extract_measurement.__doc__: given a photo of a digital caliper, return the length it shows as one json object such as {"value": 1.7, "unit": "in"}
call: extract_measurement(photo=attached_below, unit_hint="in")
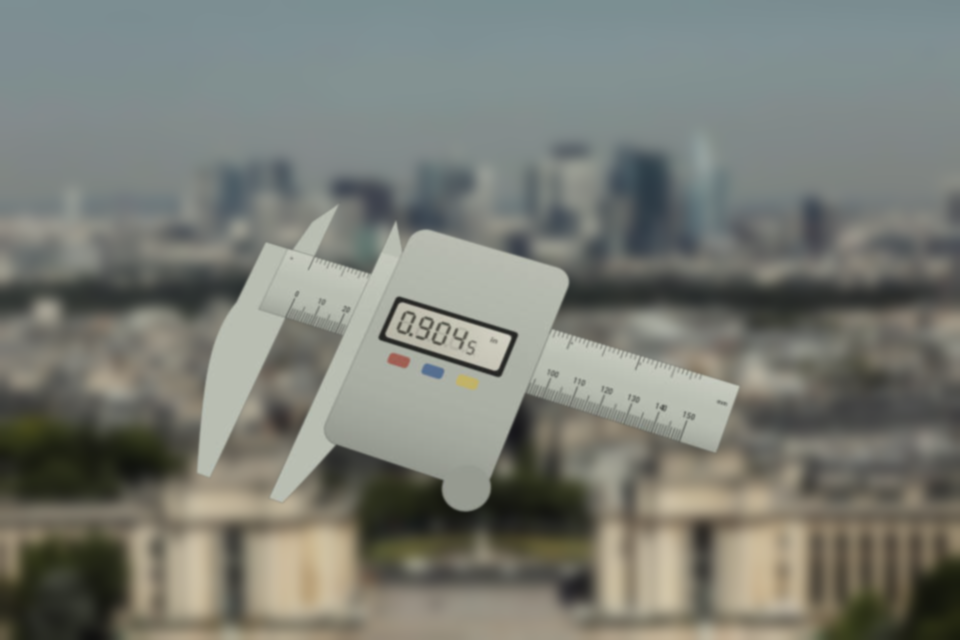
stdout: {"value": 0.9045, "unit": "in"}
